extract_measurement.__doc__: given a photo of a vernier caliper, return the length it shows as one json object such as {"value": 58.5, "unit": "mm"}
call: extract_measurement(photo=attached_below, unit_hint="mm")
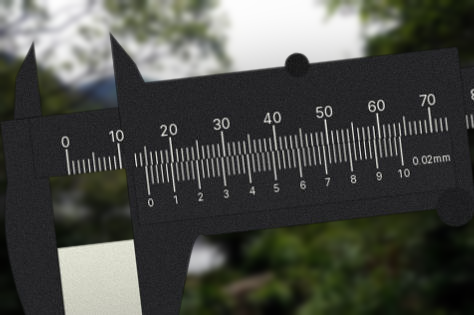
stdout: {"value": 14.8, "unit": "mm"}
